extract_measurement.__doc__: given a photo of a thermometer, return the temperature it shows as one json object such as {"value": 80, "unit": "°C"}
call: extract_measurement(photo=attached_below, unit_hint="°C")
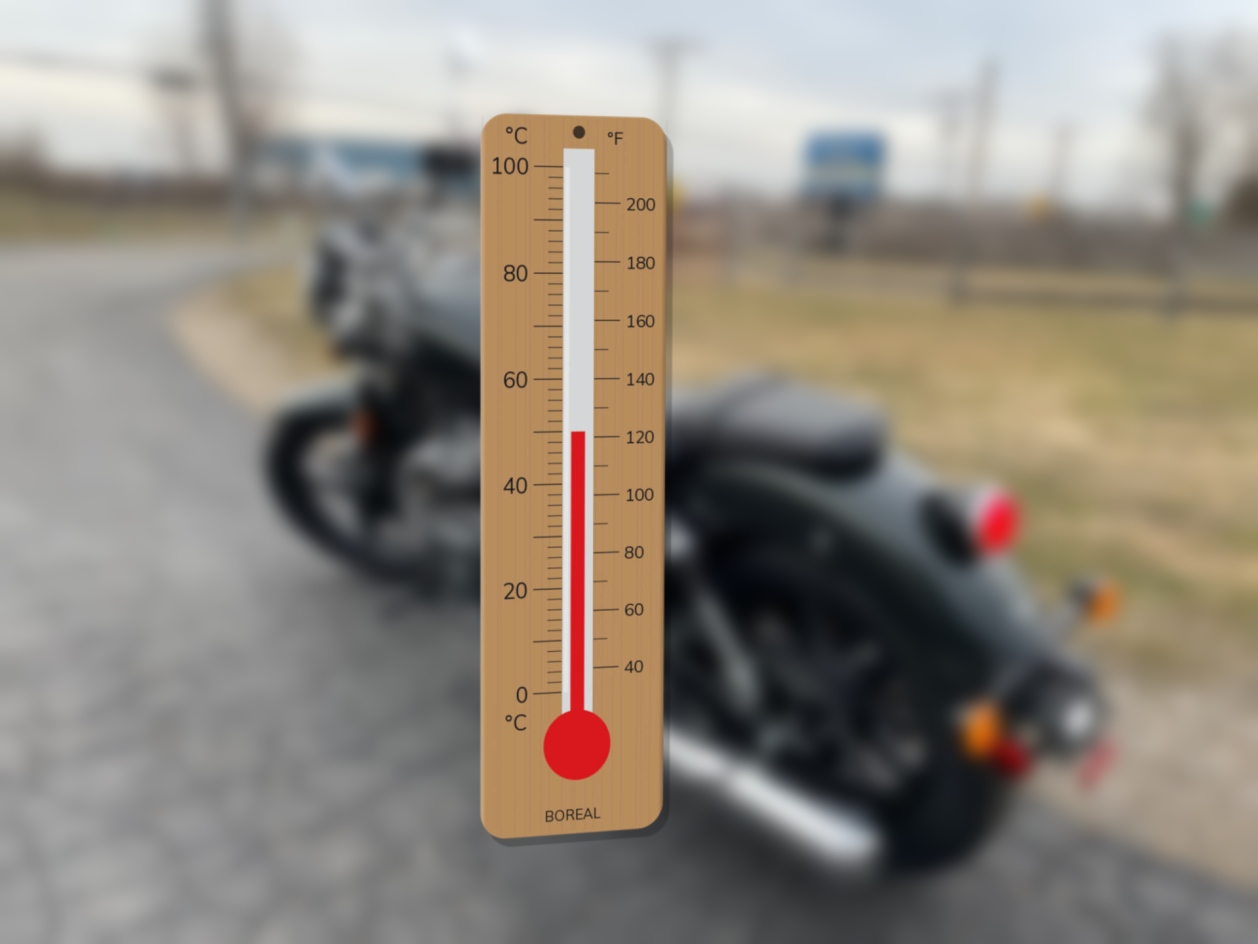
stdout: {"value": 50, "unit": "°C"}
